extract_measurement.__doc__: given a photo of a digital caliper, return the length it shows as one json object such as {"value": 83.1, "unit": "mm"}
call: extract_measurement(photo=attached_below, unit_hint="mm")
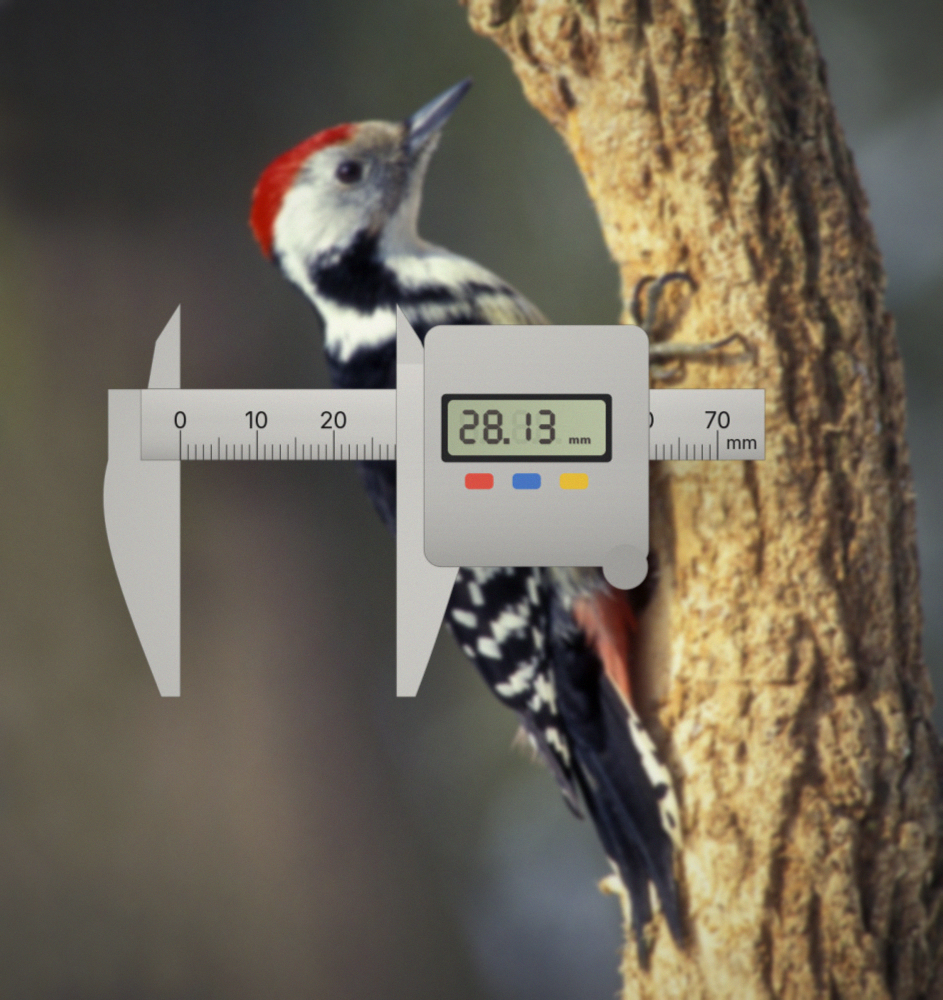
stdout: {"value": 28.13, "unit": "mm"}
